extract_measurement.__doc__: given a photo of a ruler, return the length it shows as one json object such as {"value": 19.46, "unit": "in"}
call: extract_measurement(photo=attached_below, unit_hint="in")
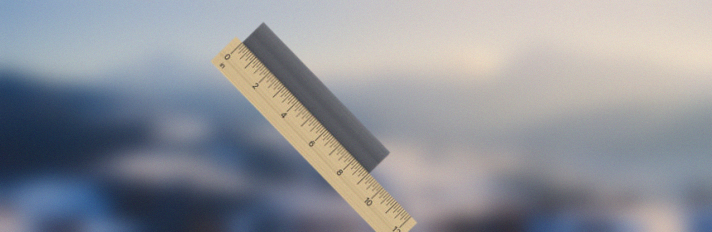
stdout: {"value": 9, "unit": "in"}
